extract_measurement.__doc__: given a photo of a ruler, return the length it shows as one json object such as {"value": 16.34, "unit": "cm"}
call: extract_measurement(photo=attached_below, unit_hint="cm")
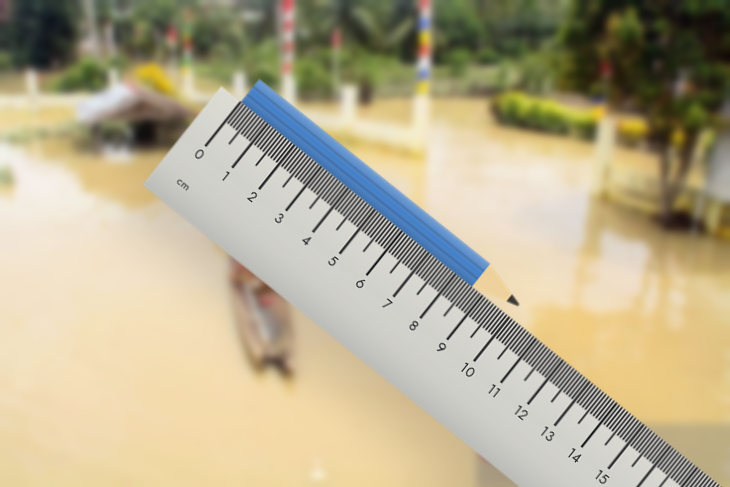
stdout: {"value": 10, "unit": "cm"}
